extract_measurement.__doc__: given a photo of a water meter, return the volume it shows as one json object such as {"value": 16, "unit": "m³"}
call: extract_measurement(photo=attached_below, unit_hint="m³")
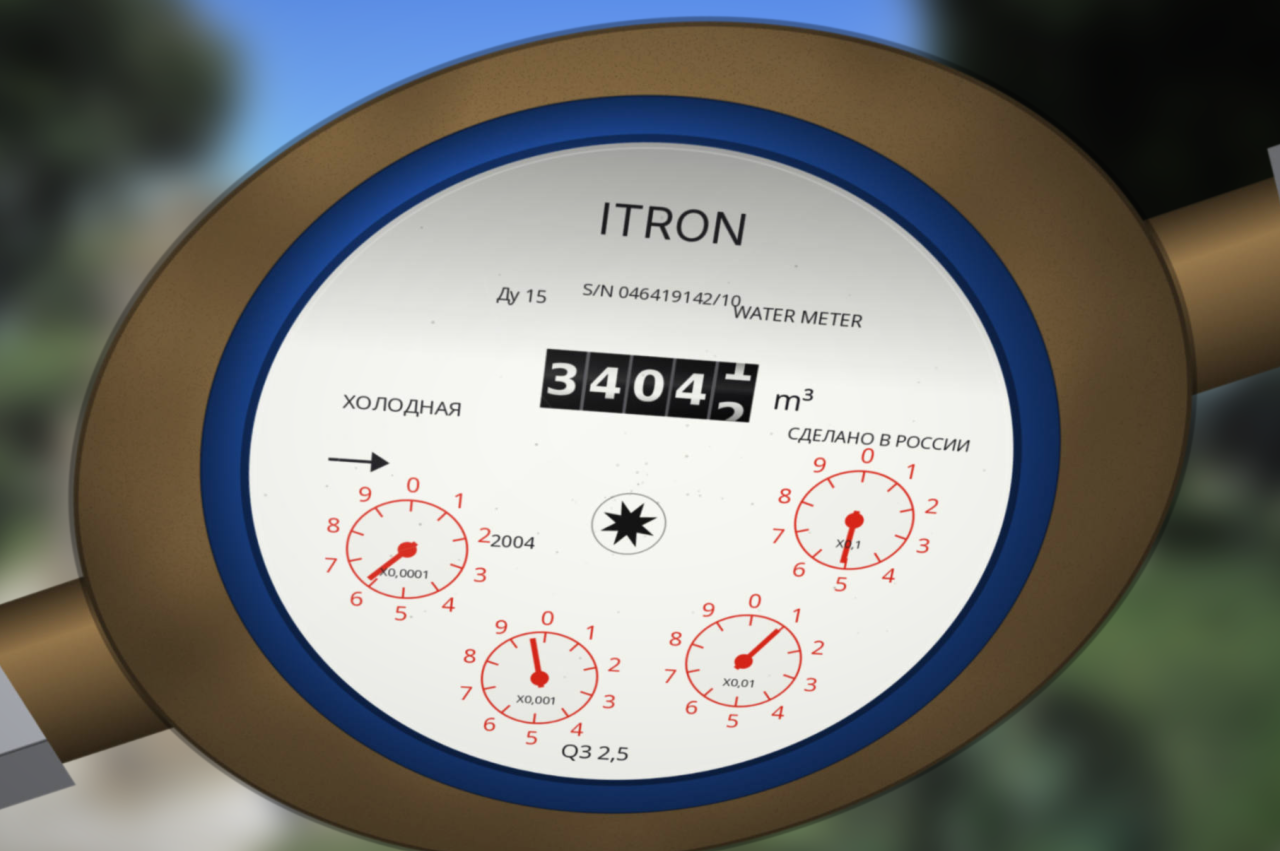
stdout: {"value": 34041.5096, "unit": "m³"}
